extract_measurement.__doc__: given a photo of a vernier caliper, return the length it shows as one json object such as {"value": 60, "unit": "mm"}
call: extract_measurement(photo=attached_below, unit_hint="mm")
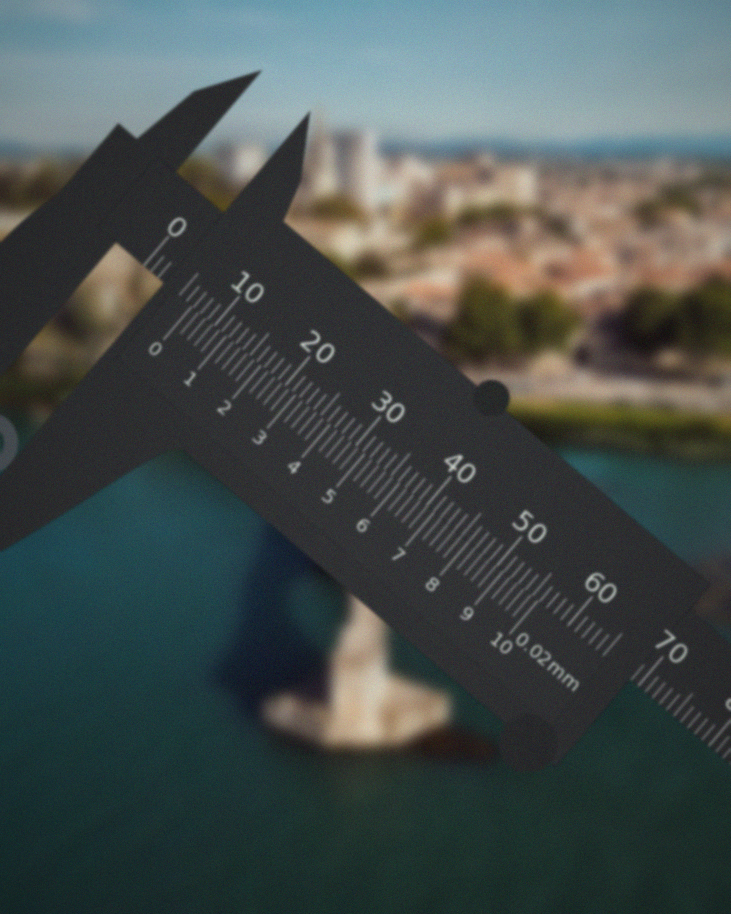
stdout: {"value": 6.8, "unit": "mm"}
